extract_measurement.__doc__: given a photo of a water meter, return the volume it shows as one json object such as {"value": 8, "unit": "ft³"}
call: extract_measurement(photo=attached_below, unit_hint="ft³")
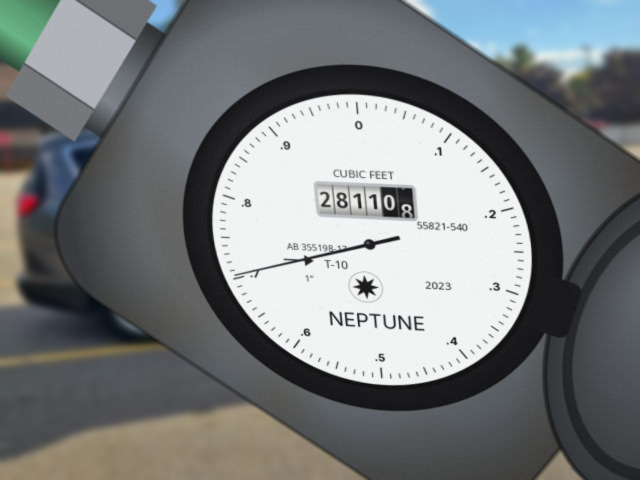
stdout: {"value": 281107.70, "unit": "ft³"}
